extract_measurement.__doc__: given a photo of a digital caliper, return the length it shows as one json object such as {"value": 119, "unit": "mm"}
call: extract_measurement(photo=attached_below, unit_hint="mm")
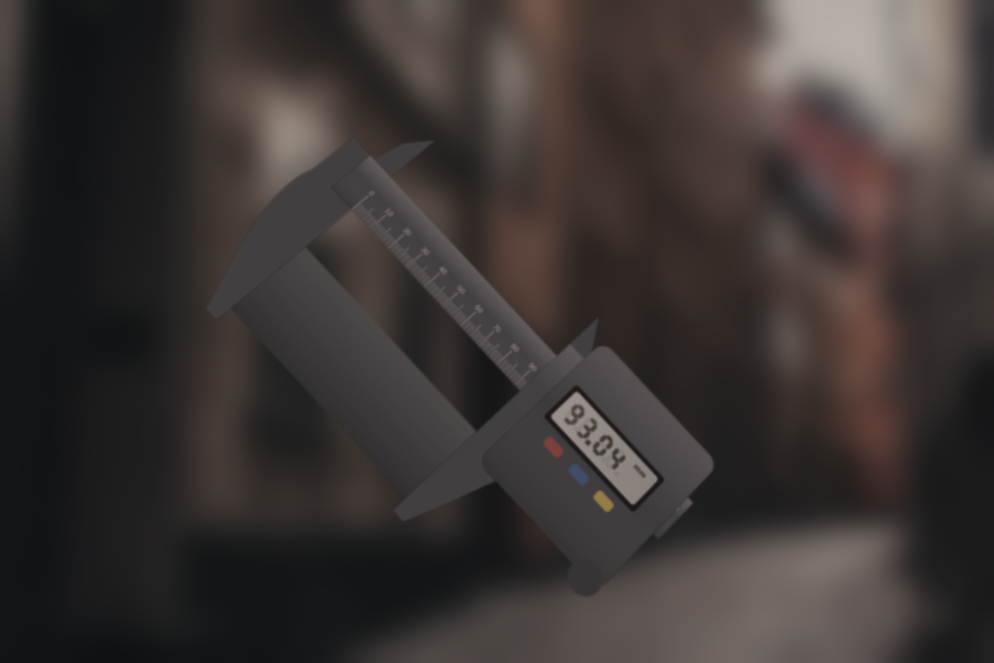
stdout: {"value": 93.04, "unit": "mm"}
